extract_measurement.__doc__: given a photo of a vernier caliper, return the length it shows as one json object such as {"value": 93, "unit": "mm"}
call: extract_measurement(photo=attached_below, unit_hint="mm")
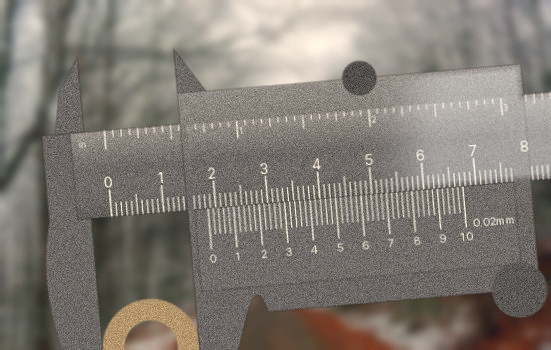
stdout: {"value": 18.5, "unit": "mm"}
